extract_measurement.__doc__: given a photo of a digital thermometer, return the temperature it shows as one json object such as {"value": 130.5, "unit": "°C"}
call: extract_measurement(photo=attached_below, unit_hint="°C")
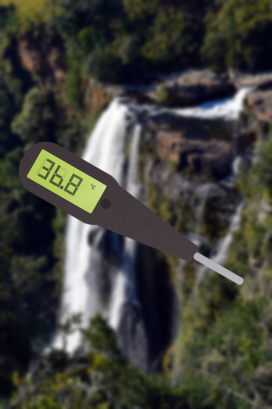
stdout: {"value": 36.8, "unit": "°C"}
